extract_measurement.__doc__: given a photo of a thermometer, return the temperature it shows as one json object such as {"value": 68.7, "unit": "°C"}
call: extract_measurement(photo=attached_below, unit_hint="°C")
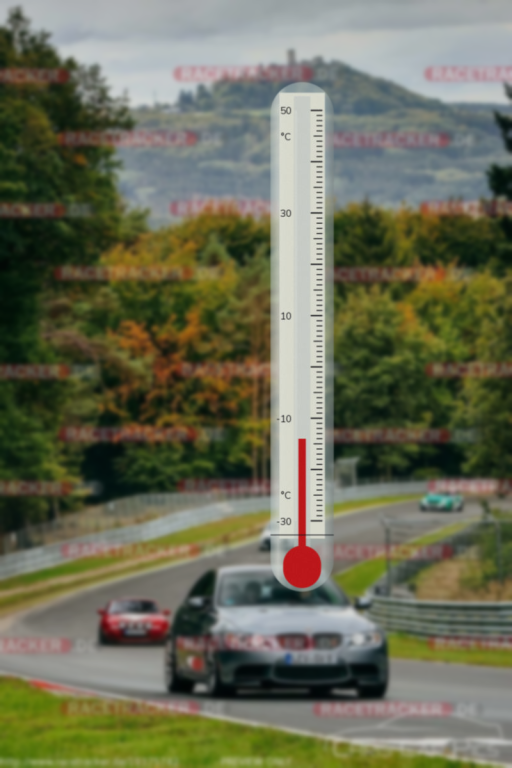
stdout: {"value": -14, "unit": "°C"}
